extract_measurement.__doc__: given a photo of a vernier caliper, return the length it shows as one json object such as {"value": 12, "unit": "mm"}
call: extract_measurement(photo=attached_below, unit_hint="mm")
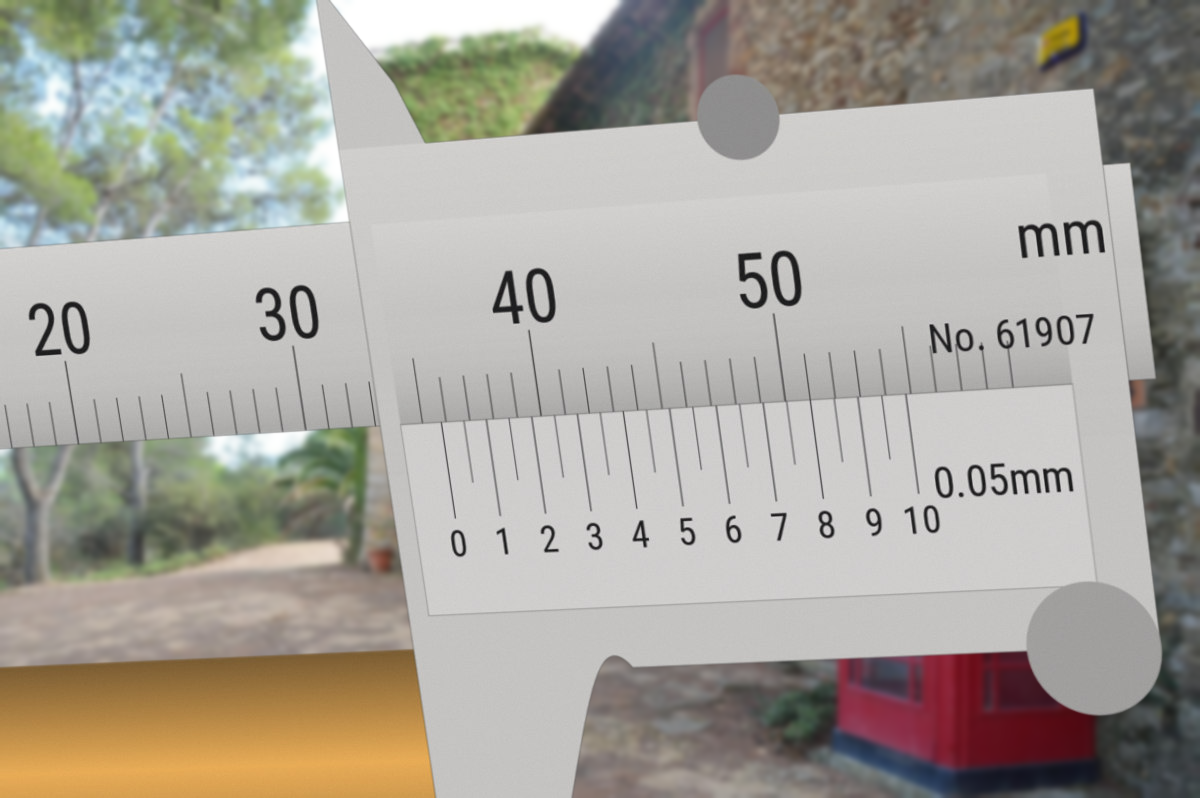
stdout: {"value": 35.8, "unit": "mm"}
